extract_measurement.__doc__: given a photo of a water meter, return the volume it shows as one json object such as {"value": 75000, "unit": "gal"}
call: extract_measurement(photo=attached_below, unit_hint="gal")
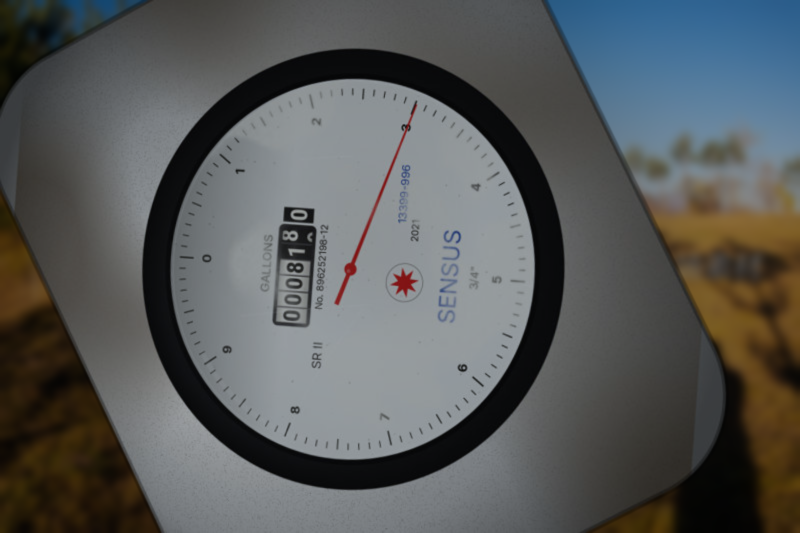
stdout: {"value": 8183.0, "unit": "gal"}
